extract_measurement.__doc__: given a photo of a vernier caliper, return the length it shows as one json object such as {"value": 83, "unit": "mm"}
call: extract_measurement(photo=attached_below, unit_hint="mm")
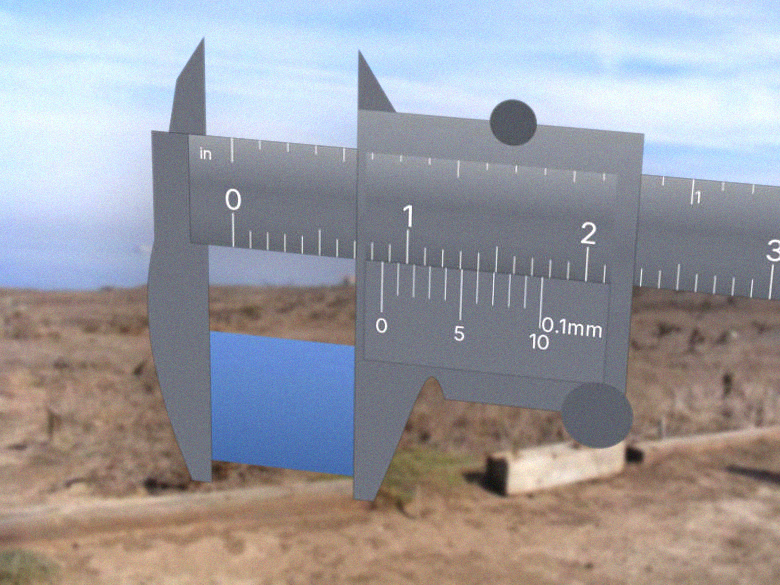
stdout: {"value": 8.6, "unit": "mm"}
